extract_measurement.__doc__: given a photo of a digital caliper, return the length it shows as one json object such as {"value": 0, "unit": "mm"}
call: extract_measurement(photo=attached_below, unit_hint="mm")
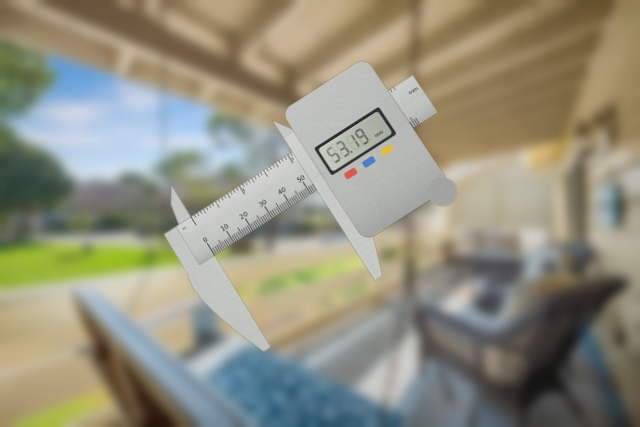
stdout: {"value": 53.19, "unit": "mm"}
